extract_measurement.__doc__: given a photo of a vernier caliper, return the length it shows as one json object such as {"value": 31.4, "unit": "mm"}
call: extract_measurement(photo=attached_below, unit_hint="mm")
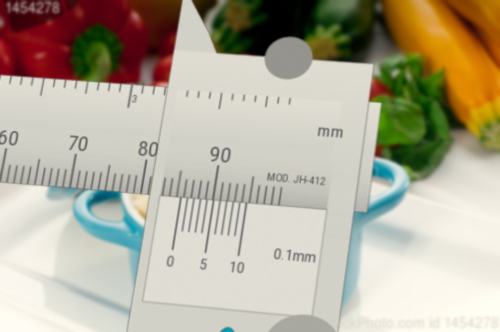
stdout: {"value": 85.6, "unit": "mm"}
